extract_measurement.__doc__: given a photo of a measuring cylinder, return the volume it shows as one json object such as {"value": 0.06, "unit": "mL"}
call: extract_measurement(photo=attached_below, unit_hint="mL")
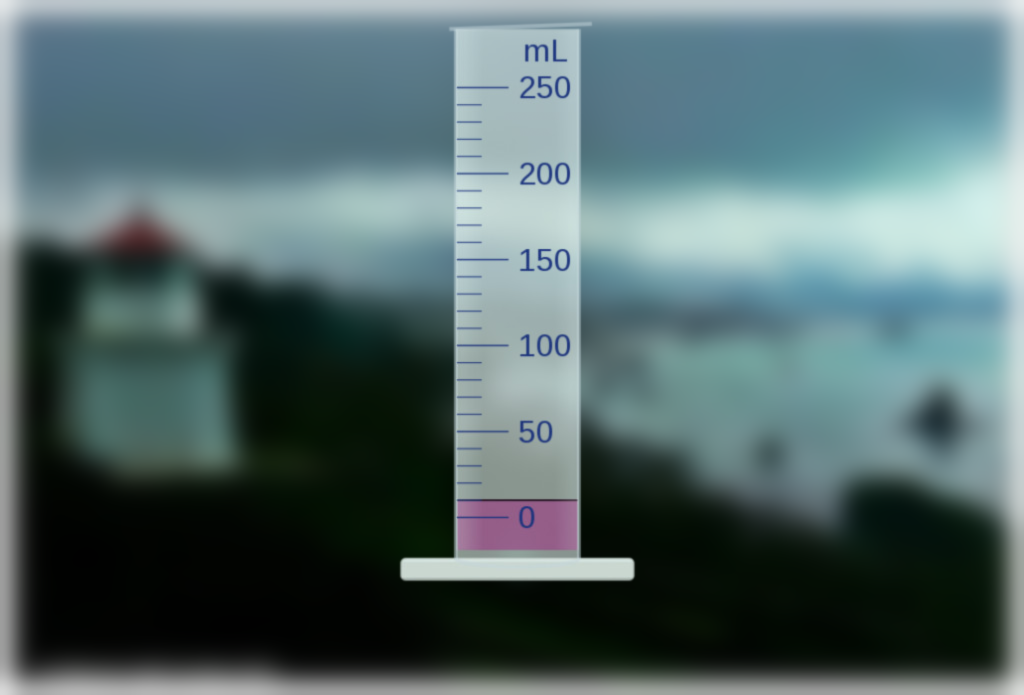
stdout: {"value": 10, "unit": "mL"}
